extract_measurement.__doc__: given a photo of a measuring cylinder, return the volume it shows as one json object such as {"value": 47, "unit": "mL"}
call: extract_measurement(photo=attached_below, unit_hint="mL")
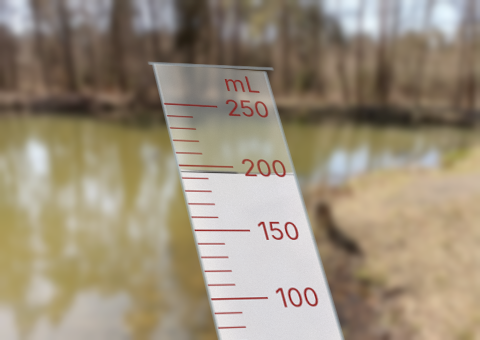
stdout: {"value": 195, "unit": "mL"}
